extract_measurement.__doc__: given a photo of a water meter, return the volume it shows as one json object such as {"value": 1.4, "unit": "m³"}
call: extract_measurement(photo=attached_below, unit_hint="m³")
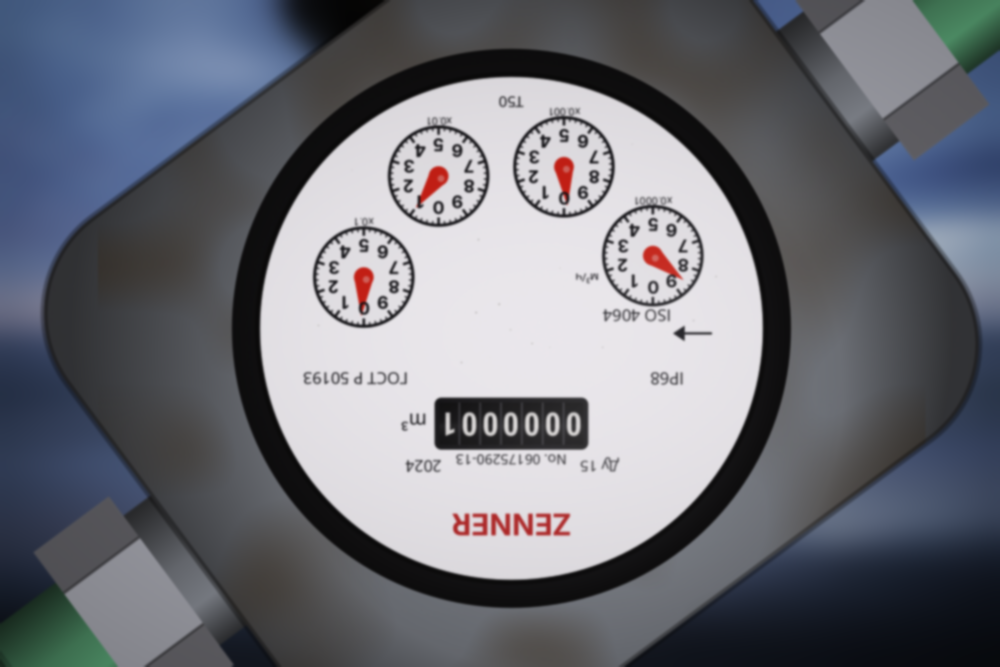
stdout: {"value": 1.0098, "unit": "m³"}
